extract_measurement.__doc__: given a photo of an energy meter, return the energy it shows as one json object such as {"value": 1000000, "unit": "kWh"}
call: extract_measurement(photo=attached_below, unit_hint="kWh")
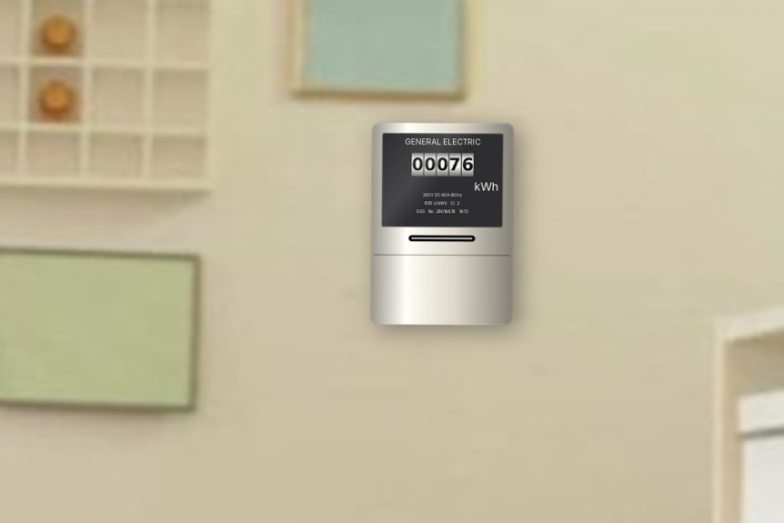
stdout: {"value": 76, "unit": "kWh"}
